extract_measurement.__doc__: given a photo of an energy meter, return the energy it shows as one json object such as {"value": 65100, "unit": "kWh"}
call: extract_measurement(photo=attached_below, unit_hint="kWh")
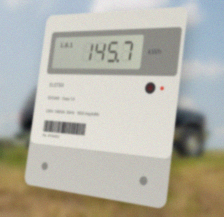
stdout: {"value": 145.7, "unit": "kWh"}
